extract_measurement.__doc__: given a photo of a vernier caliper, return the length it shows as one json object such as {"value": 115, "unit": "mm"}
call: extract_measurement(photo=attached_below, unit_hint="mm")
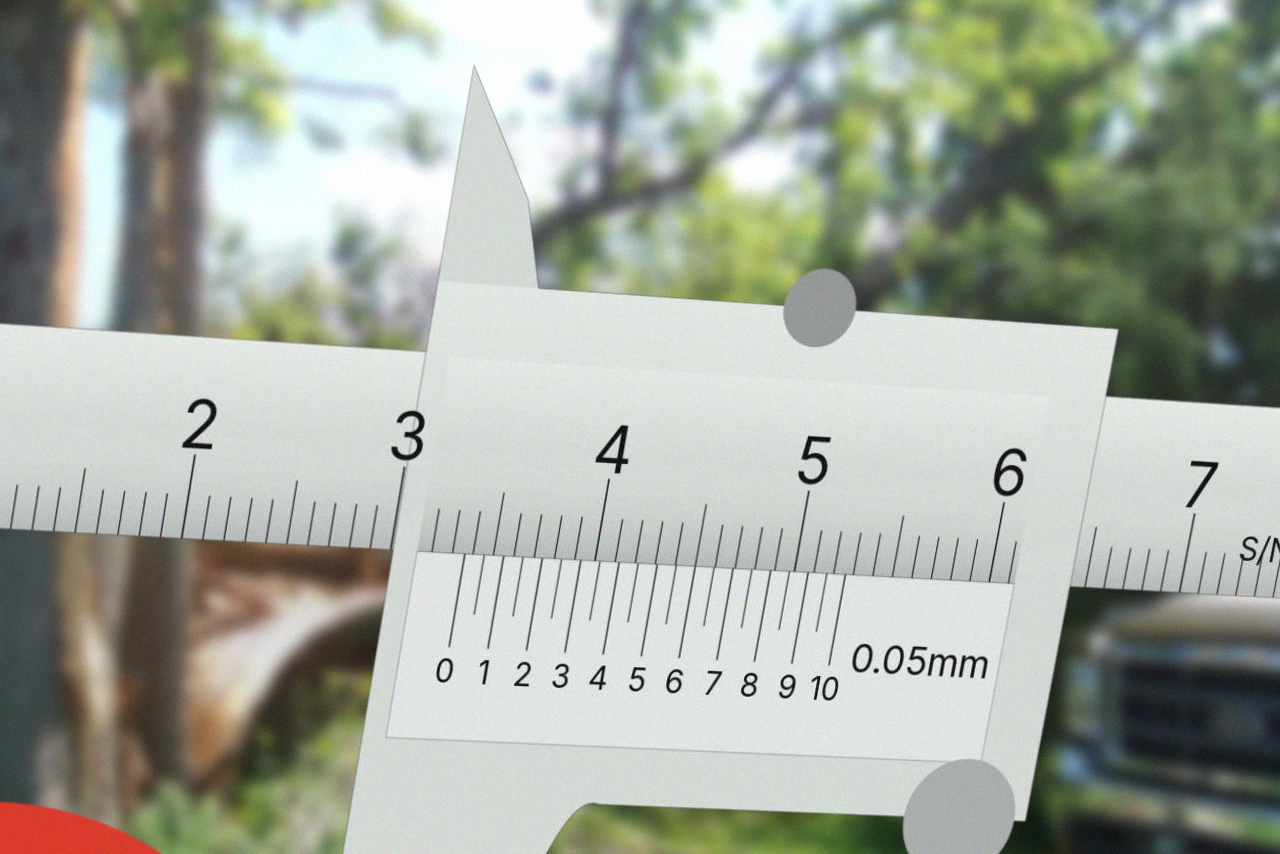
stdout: {"value": 33.6, "unit": "mm"}
